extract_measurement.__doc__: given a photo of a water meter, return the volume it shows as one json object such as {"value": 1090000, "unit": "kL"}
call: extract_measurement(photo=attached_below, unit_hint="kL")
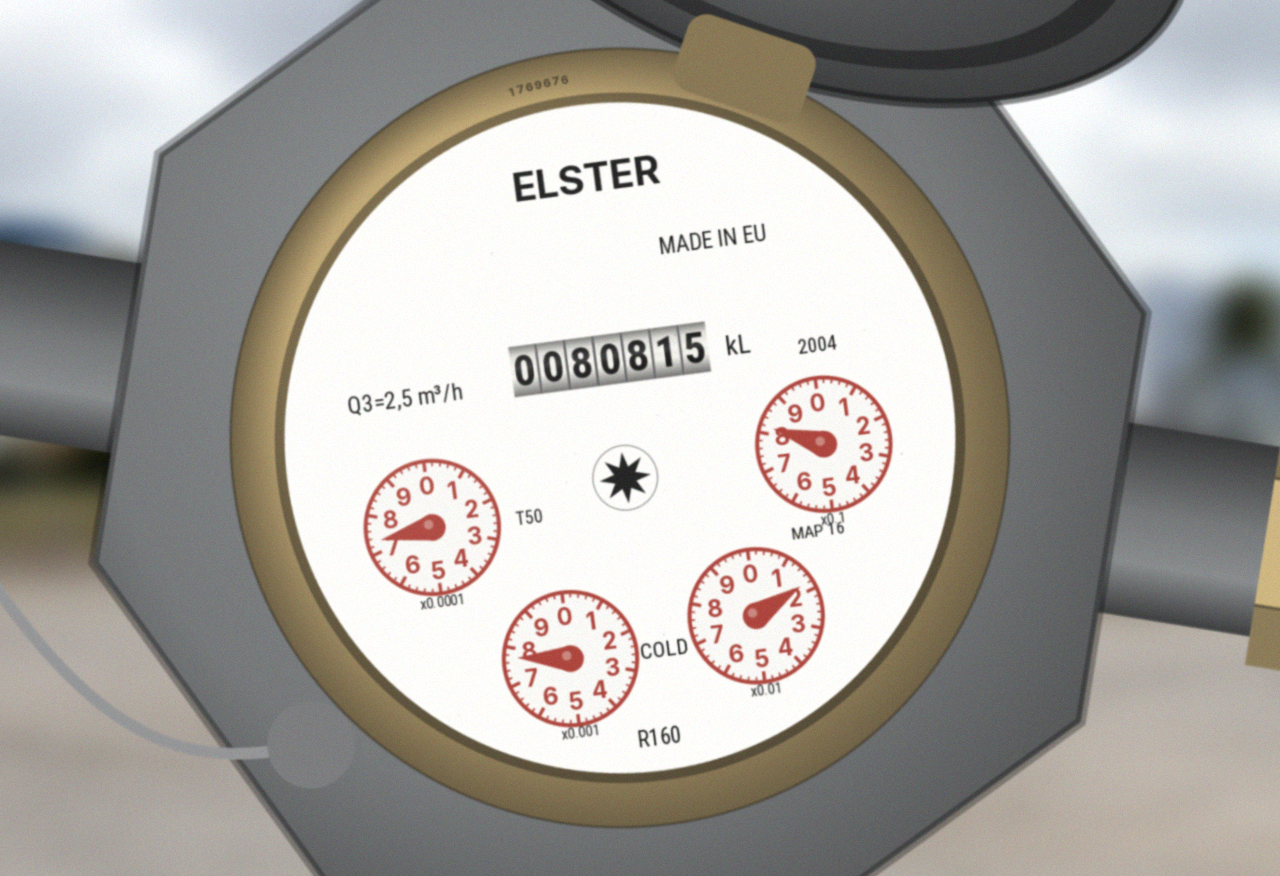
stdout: {"value": 80815.8177, "unit": "kL"}
